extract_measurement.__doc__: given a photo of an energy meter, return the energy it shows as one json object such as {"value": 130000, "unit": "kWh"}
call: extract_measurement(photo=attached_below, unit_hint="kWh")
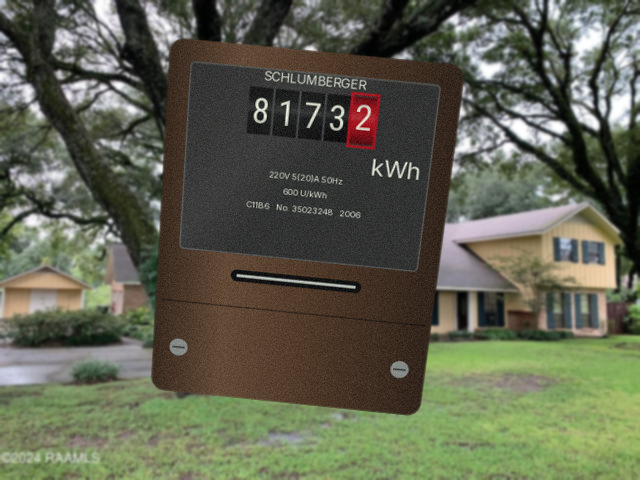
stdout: {"value": 8173.2, "unit": "kWh"}
